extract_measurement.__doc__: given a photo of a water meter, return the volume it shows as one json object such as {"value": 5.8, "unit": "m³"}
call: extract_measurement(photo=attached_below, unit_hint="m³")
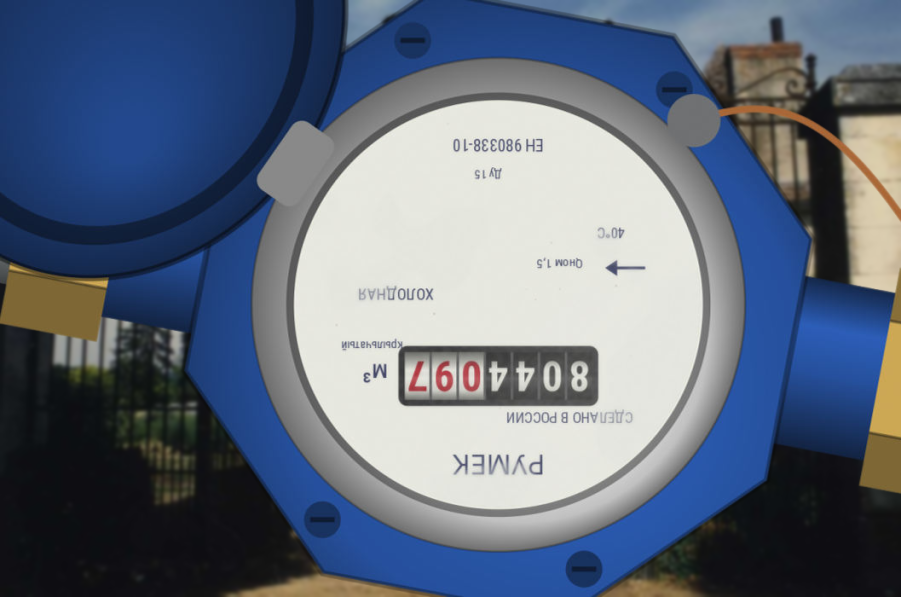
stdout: {"value": 8044.097, "unit": "m³"}
